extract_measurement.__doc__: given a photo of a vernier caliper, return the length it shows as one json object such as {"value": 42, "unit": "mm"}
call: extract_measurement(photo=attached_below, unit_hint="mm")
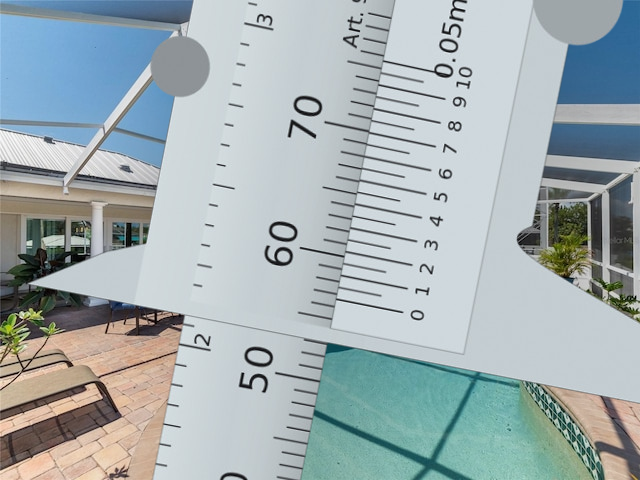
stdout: {"value": 56.6, "unit": "mm"}
